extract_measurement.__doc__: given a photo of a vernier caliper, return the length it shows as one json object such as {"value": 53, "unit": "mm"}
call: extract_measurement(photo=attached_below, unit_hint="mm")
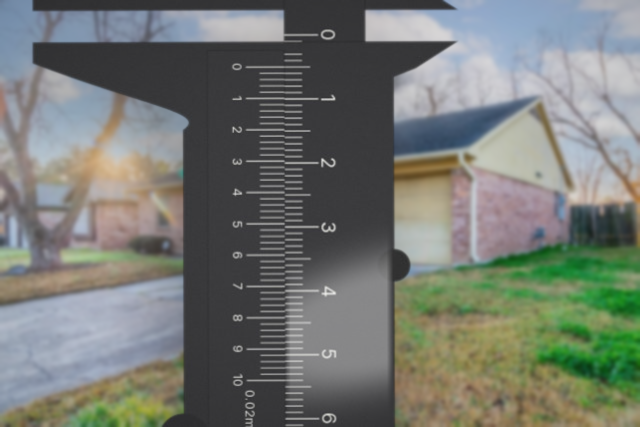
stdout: {"value": 5.0, "unit": "mm"}
